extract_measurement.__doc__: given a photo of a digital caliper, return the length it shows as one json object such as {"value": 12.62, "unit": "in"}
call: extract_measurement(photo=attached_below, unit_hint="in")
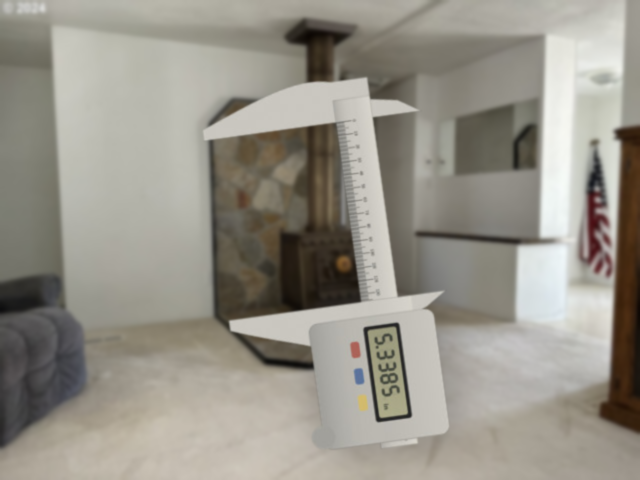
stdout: {"value": 5.3385, "unit": "in"}
